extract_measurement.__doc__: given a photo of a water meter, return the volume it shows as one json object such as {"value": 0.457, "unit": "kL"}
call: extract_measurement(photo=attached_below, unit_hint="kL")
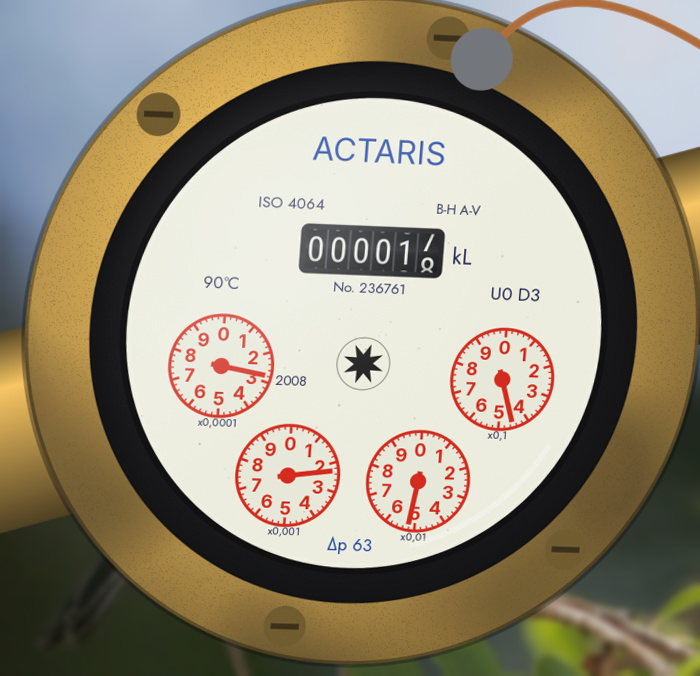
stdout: {"value": 17.4522, "unit": "kL"}
